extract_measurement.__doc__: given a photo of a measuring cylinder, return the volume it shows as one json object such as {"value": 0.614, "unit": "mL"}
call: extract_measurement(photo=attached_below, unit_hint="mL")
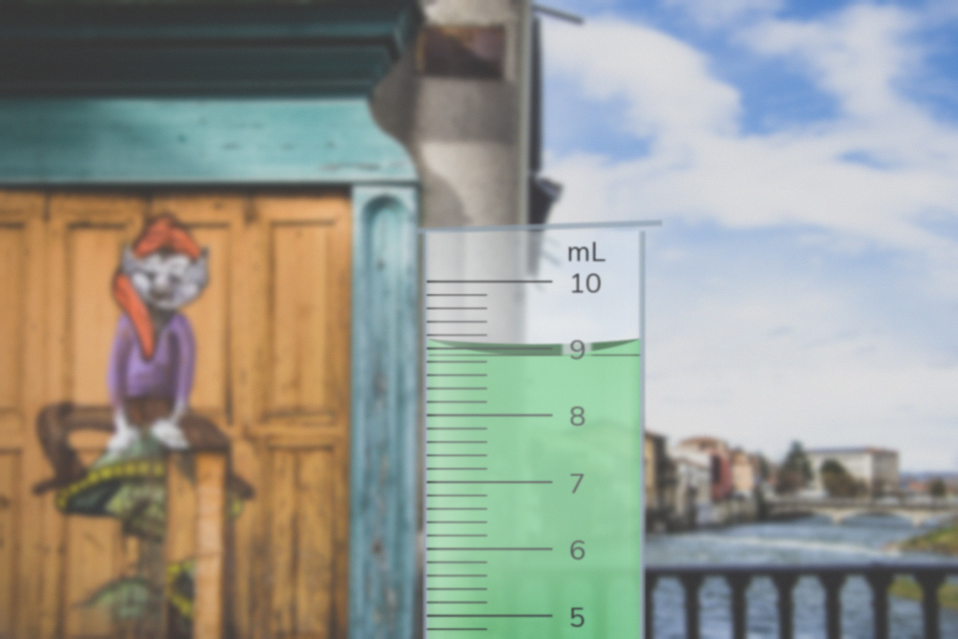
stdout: {"value": 8.9, "unit": "mL"}
